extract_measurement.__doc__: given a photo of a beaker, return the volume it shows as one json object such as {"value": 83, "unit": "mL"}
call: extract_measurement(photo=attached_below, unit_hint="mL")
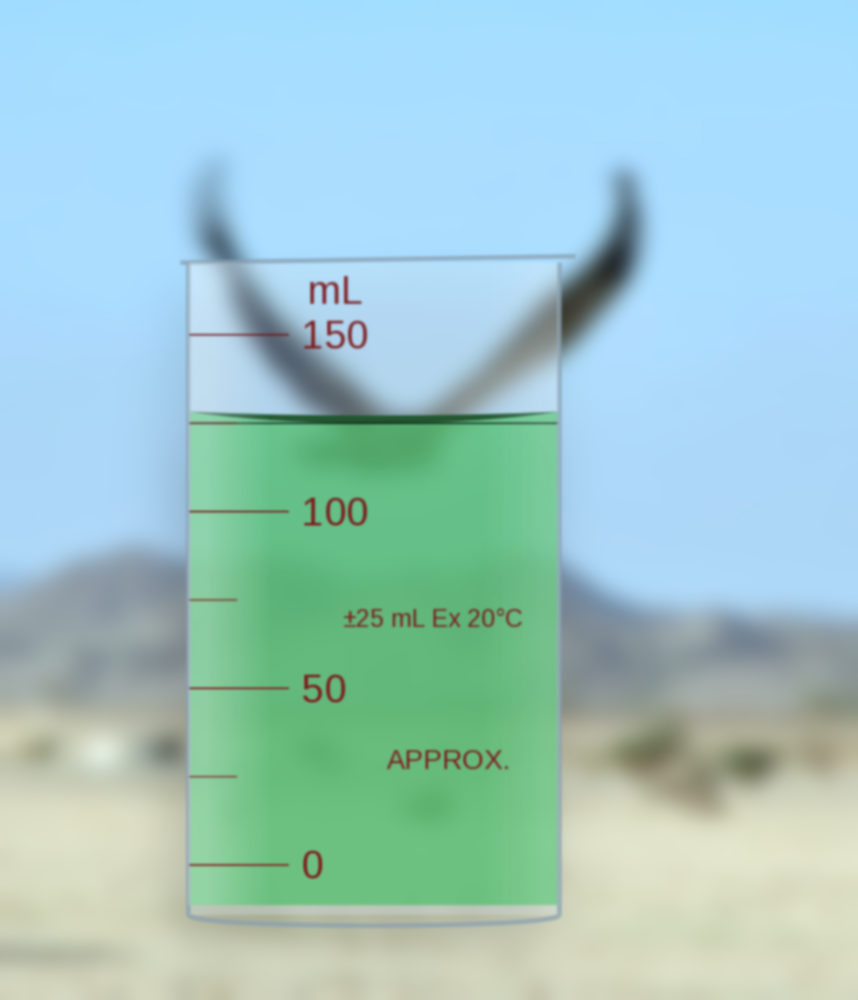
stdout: {"value": 125, "unit": "mL"}
